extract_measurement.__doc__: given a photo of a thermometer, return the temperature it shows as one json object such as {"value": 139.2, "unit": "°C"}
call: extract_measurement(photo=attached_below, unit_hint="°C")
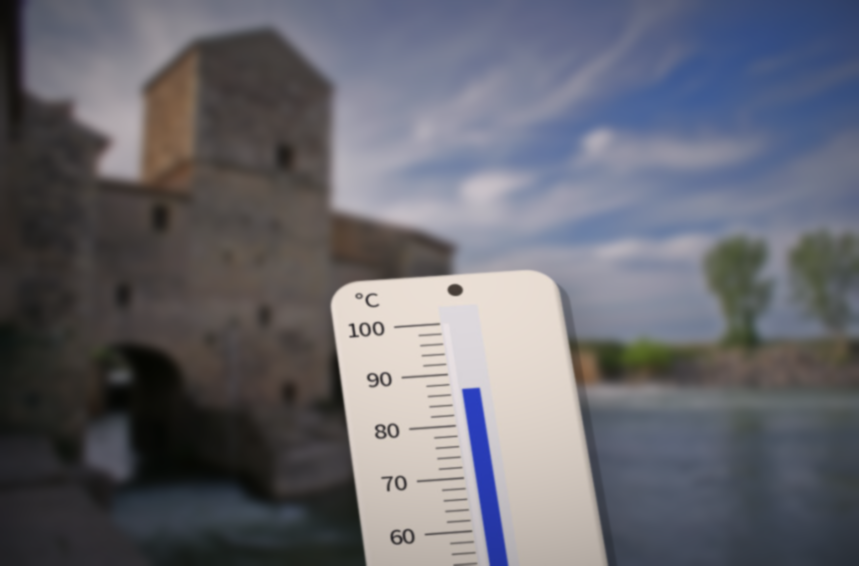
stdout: {"value": 87, "unit": "°C"}
